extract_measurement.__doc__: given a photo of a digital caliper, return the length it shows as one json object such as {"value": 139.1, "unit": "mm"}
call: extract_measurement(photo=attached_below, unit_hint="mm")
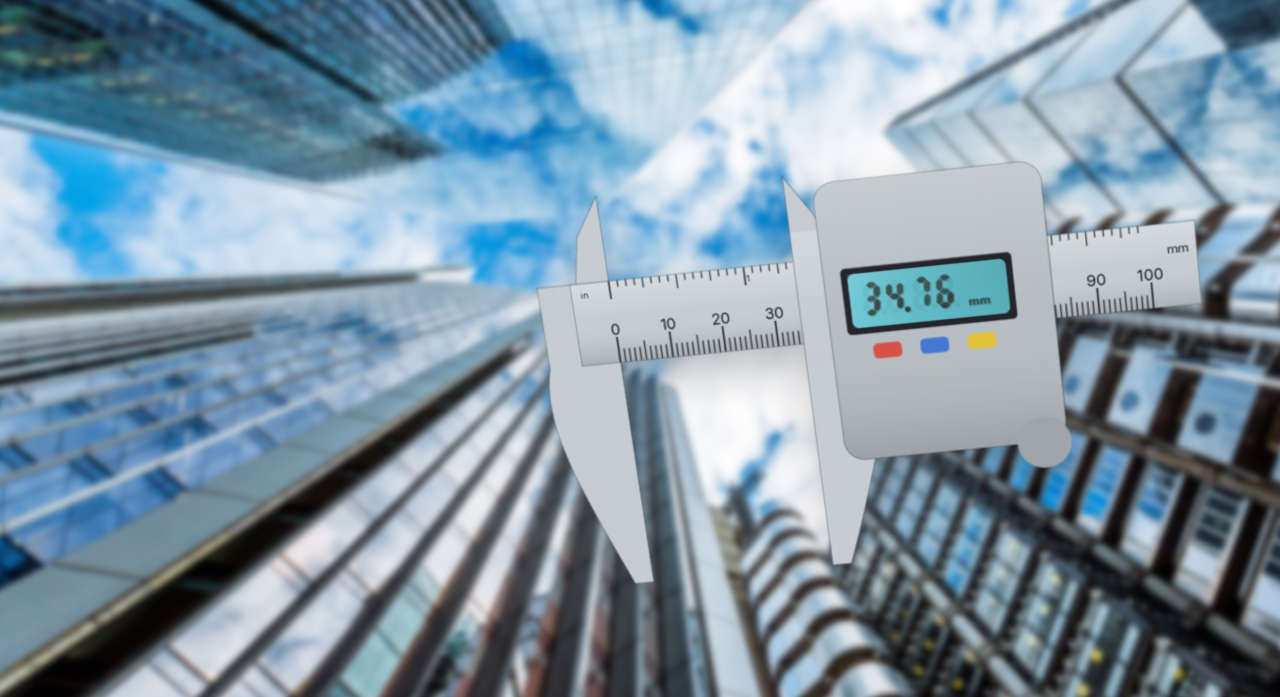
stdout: {"value": 34.76, "unit": "mm"}
